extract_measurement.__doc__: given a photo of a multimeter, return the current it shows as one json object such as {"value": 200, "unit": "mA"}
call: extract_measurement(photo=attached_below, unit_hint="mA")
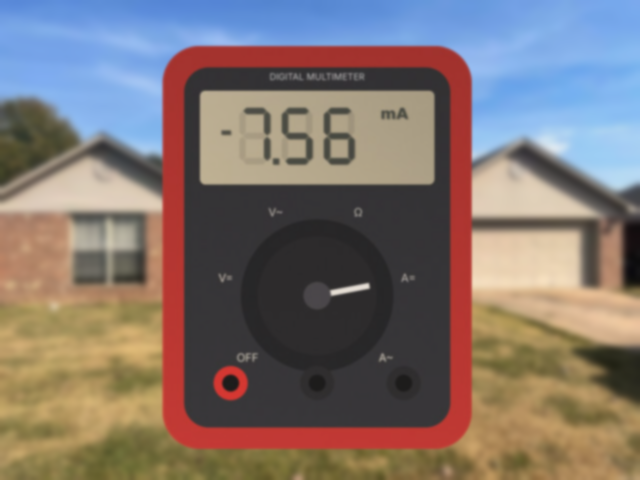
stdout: {"value": -7.56, "unit": "mA"}
